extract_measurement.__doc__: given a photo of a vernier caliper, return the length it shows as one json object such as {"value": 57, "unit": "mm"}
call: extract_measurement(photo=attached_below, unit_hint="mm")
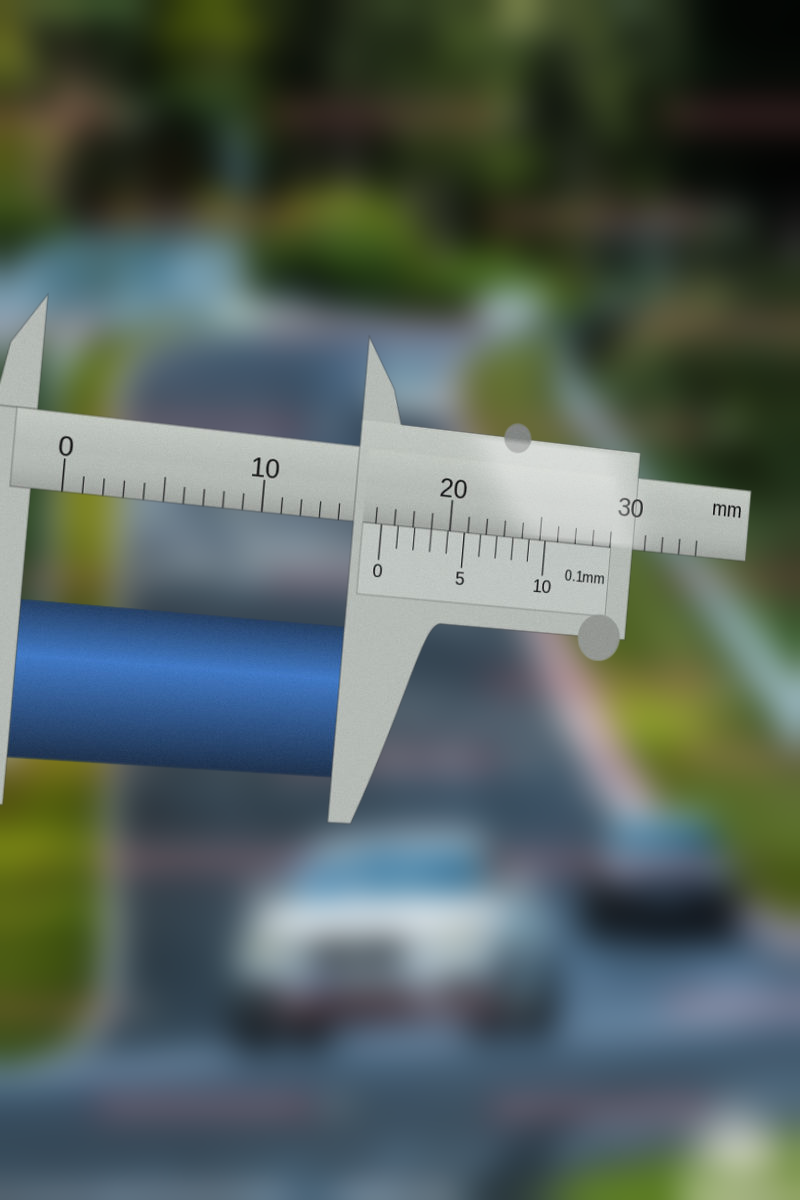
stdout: {"value": 16.3, "unit": "mm"}
